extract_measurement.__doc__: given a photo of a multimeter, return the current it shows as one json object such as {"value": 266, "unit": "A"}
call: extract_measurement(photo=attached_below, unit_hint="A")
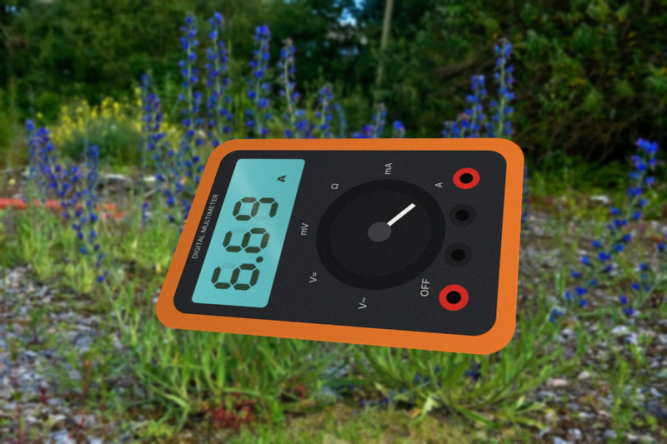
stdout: {"value": 6.69, "unit": "A"}
